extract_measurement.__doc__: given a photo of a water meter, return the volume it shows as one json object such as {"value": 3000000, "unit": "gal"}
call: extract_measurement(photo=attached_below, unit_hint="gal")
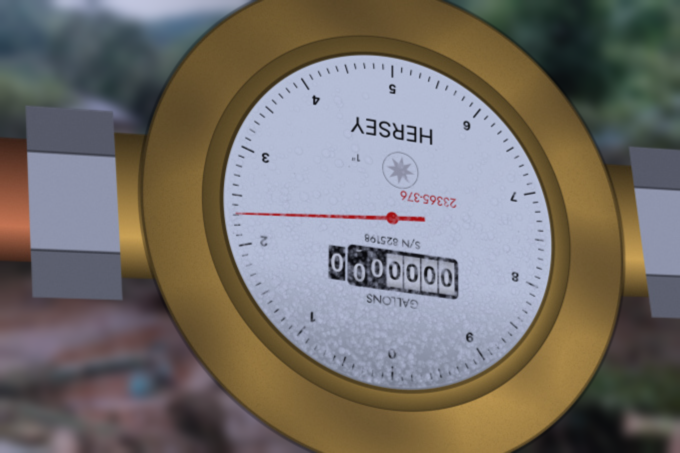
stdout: {"value": 2.3, "unit": "gal"}
